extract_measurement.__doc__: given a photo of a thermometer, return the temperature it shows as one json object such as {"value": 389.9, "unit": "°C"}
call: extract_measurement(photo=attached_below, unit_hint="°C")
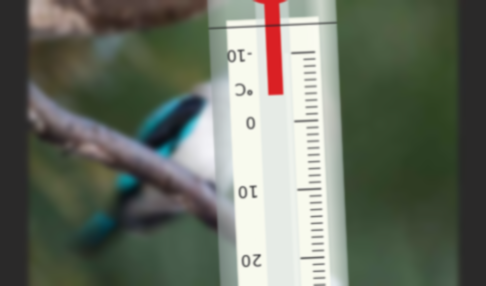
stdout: {"value": -4, "unit": "°C"}
